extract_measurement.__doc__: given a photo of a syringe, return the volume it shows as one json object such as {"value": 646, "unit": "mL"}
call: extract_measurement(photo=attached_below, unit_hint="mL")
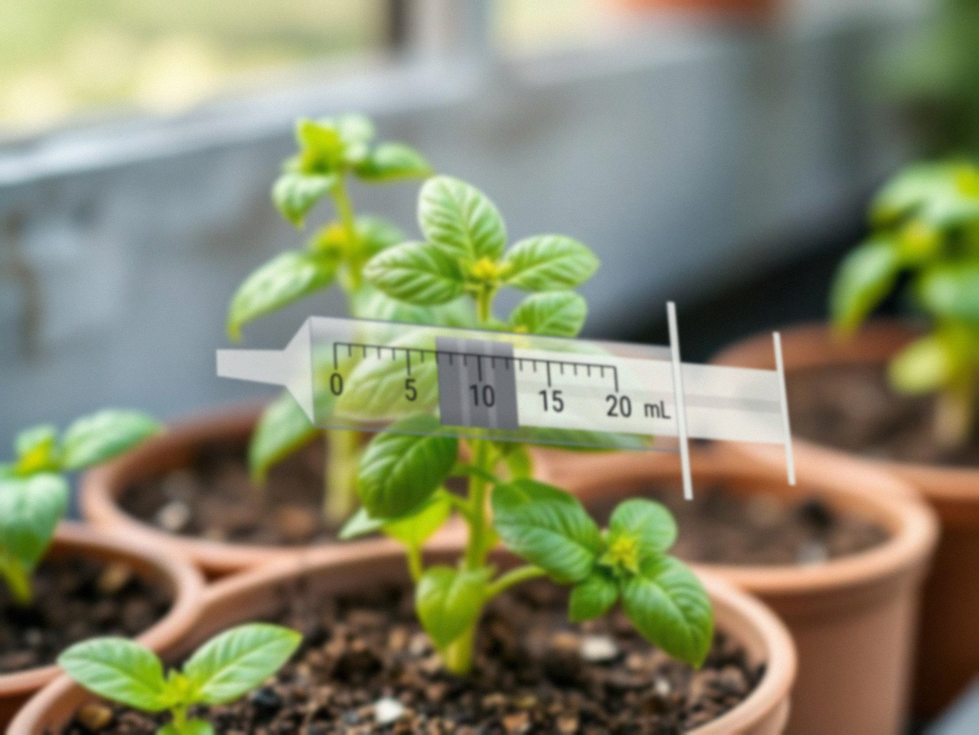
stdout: {"value": 7, "unit": "mL"}
